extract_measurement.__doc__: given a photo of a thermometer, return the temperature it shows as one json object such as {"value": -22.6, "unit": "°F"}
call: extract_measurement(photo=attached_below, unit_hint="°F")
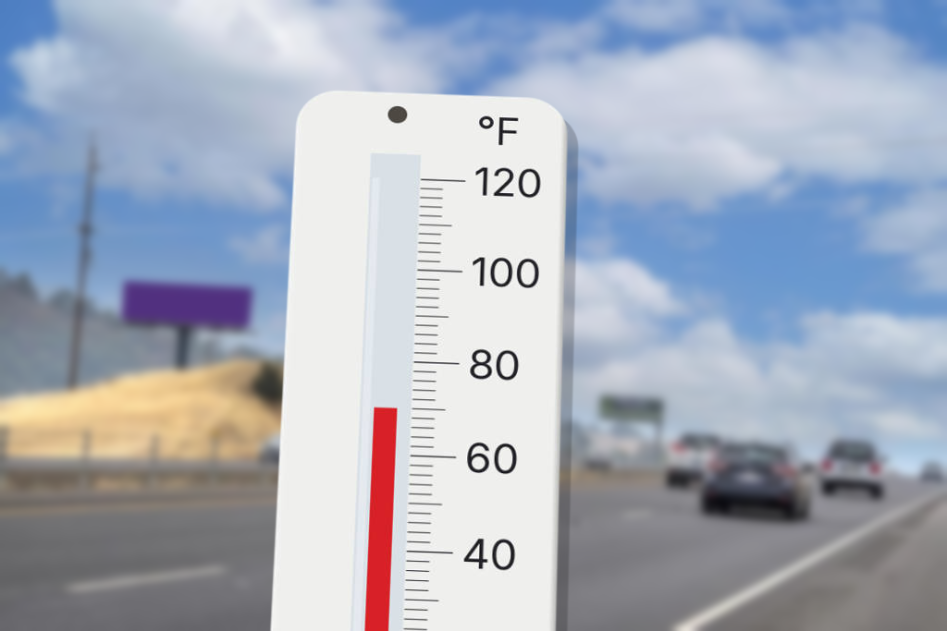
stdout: {"value": 70, "unit": "°F"}
